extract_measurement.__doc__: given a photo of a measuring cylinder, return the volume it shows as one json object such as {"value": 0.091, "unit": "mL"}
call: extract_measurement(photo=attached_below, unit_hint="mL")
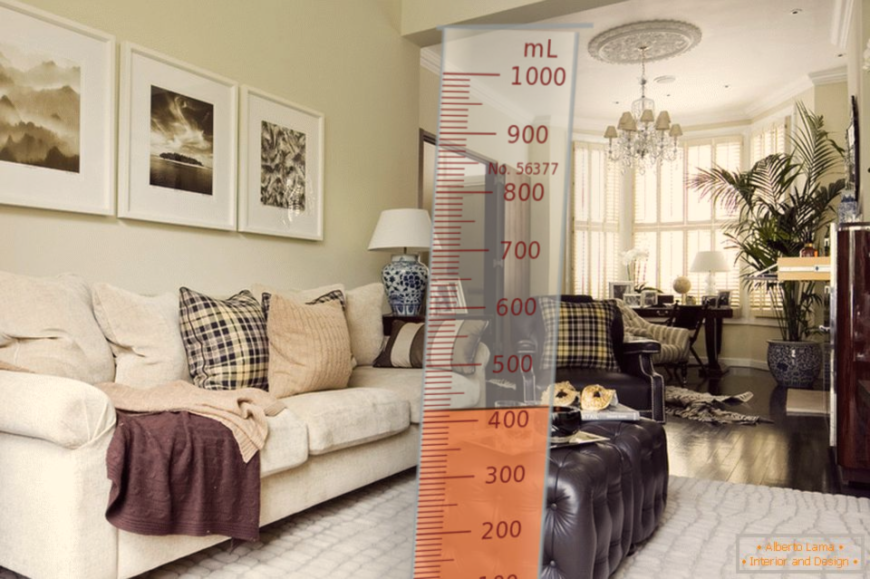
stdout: {"value": 420, "unit": "mL"}
